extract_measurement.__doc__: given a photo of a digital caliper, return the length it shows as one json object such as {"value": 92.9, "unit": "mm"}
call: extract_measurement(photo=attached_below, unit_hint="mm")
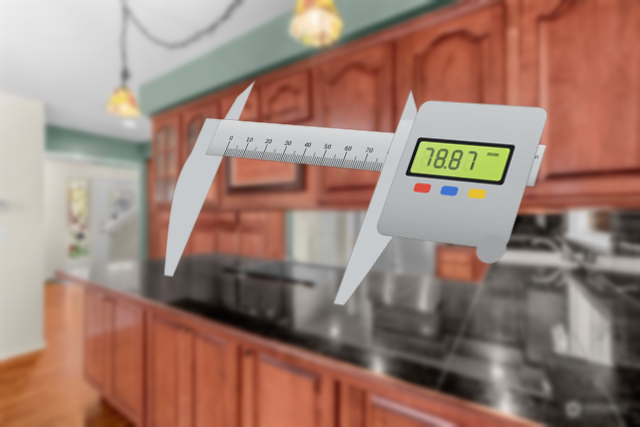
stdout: {"value": 78.87, "unit": "mm"}
